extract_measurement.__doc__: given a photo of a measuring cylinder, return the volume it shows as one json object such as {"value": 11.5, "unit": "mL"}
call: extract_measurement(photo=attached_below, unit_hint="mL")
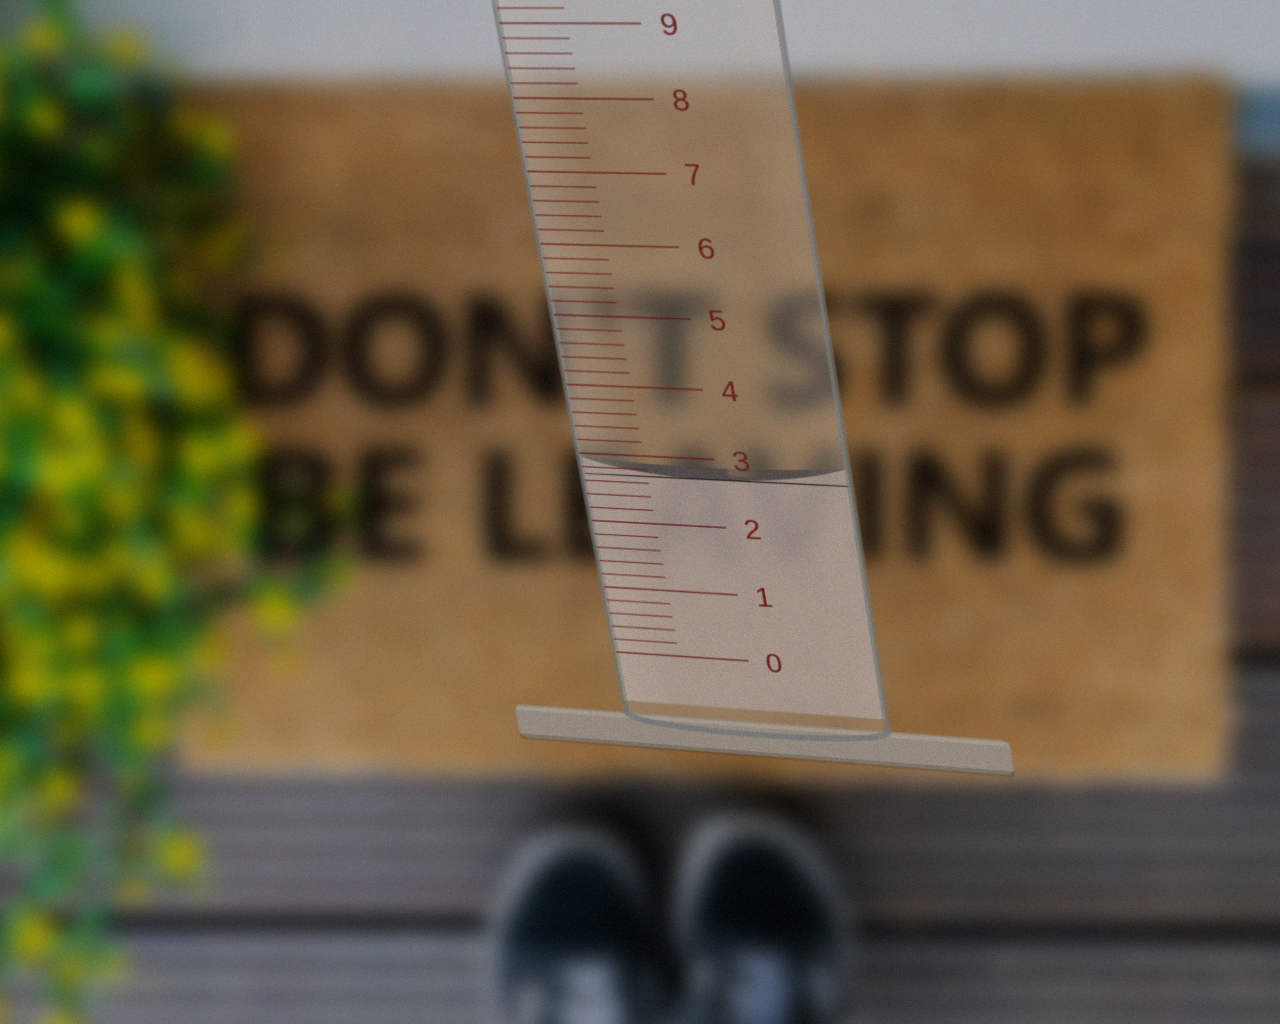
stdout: {"value": 2.7, "unit": "mL"}
